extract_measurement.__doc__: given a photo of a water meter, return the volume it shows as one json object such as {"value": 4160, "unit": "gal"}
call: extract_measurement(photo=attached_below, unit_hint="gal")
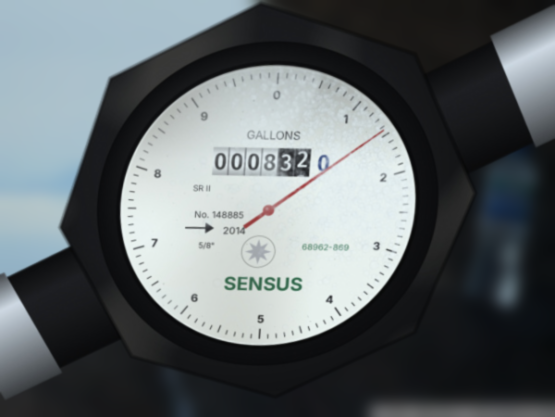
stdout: {"value": 8321.4, "unit": "gal"}
